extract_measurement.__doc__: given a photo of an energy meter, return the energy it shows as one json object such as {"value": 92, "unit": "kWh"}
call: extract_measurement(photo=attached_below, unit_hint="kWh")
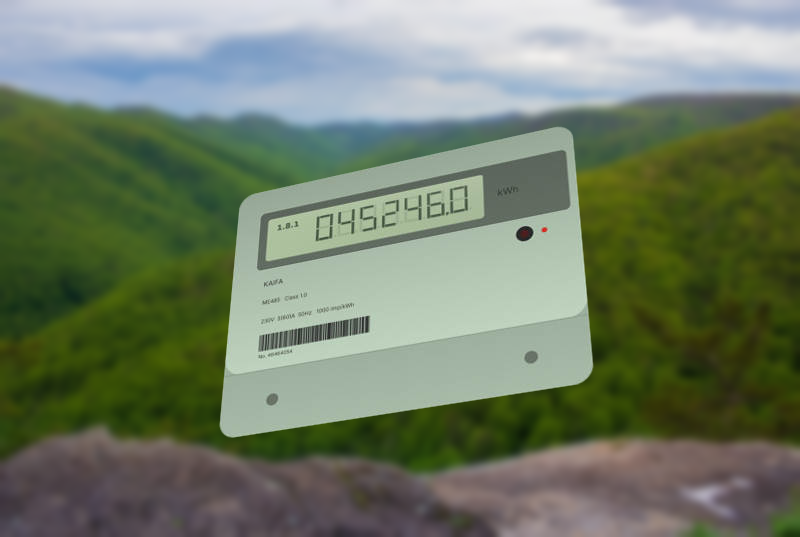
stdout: {"value": 45246.0, "unit": "kWh"}
